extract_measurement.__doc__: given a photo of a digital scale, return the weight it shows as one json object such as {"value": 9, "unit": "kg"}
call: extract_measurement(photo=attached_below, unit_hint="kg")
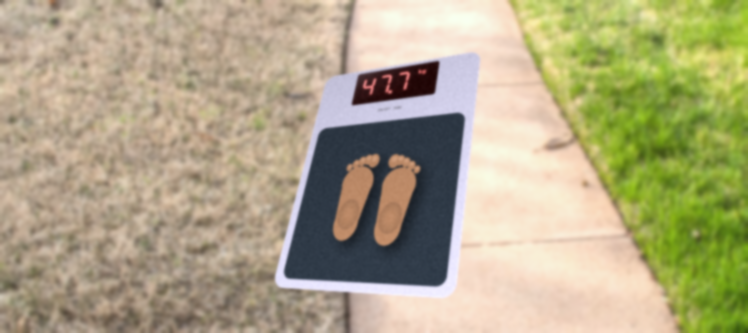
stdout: {"value": 47.7, "unit": "kg"}
